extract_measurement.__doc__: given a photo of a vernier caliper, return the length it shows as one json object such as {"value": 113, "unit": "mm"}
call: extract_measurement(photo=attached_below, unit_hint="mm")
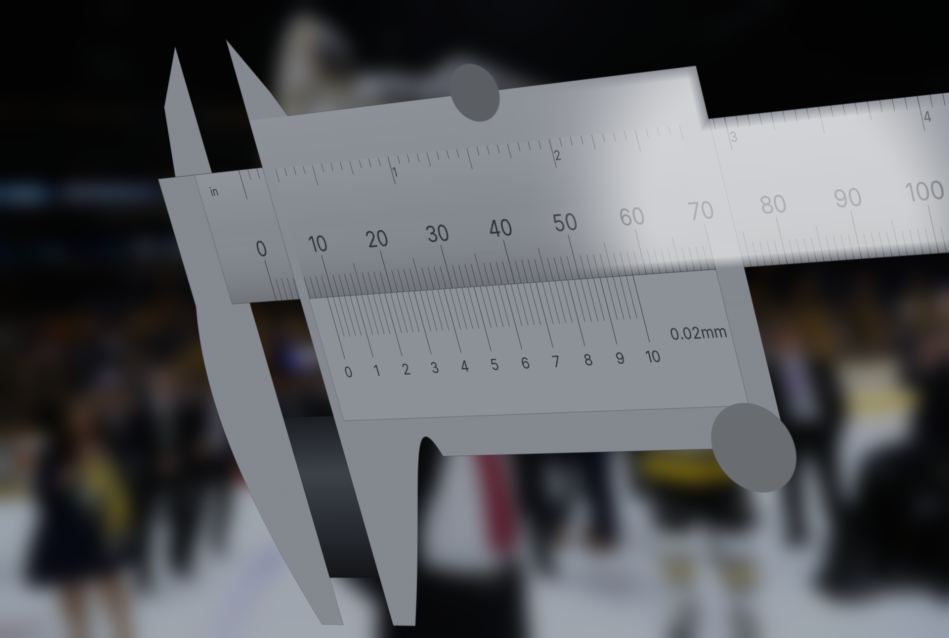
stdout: {"value": 9.0, "unit": "mm"}
